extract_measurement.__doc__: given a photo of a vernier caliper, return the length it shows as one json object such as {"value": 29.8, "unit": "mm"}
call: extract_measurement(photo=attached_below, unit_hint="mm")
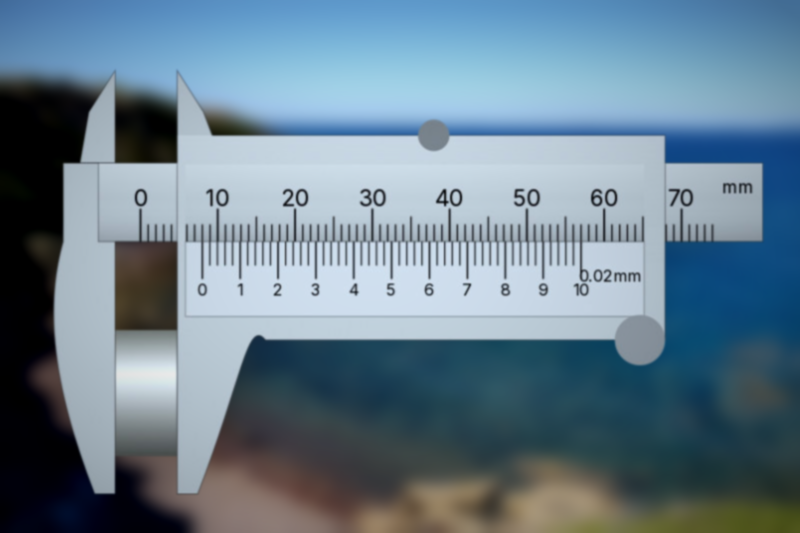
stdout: {"value": 8.0, "unit": "mm"}
